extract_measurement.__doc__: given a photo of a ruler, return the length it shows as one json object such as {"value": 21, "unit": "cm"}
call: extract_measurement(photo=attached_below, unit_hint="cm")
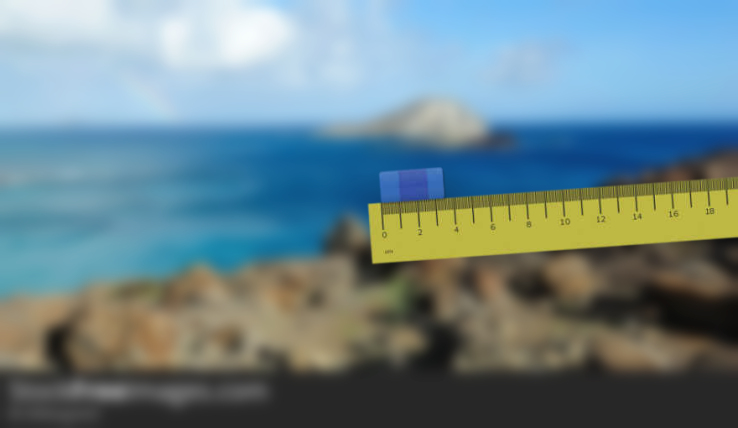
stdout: {"value": 3.5, "unit": "cm"}
